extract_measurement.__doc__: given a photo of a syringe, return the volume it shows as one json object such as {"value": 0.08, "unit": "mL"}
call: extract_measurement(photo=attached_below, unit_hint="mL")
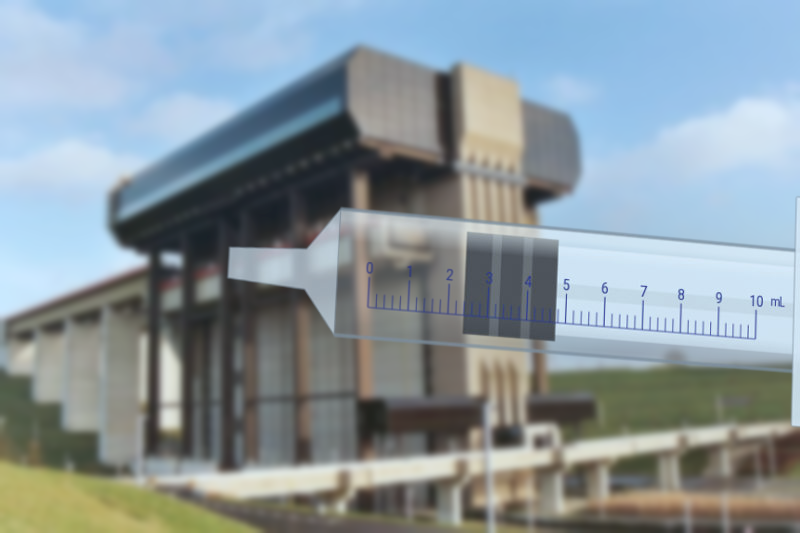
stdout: {"value": 2.4, "unit": "mL"}
